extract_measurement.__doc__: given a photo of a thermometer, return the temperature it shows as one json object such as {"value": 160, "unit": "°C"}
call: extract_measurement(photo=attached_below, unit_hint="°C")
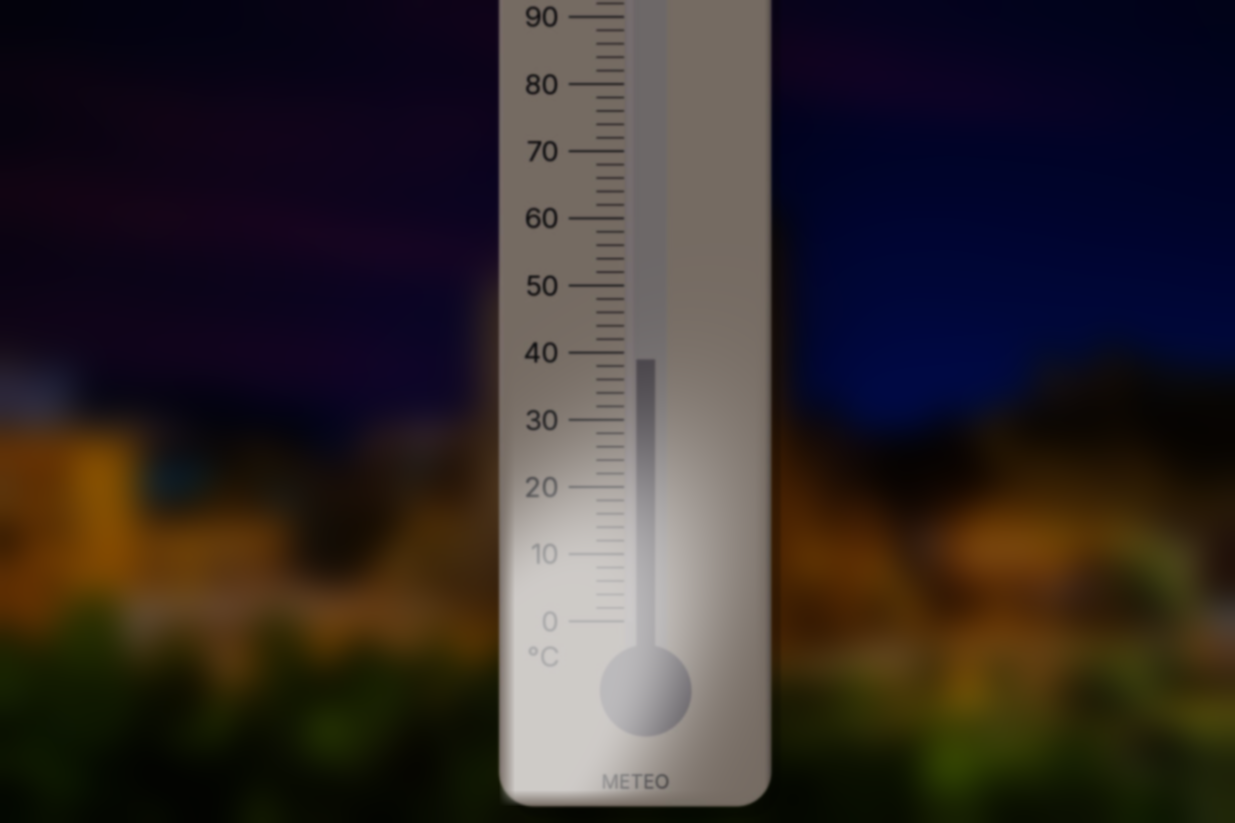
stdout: {"value": 39, "unit": "°C"}
